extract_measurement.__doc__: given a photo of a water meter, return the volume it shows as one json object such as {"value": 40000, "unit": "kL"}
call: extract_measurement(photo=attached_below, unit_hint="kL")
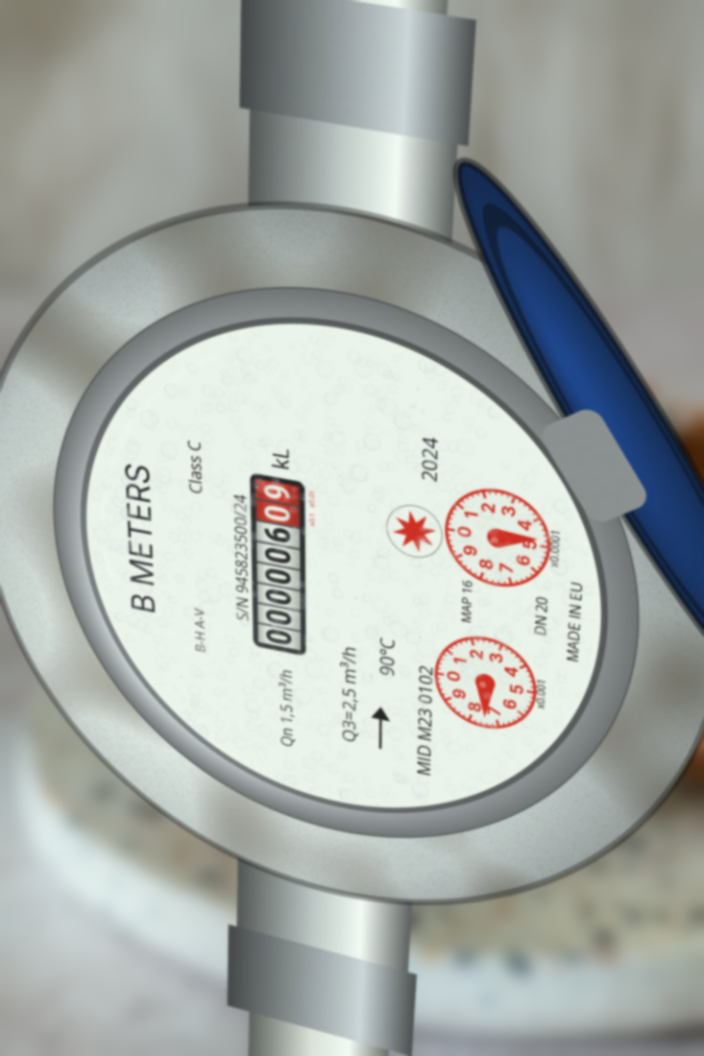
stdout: {"value": 6.0974, "unit": "kL"}
